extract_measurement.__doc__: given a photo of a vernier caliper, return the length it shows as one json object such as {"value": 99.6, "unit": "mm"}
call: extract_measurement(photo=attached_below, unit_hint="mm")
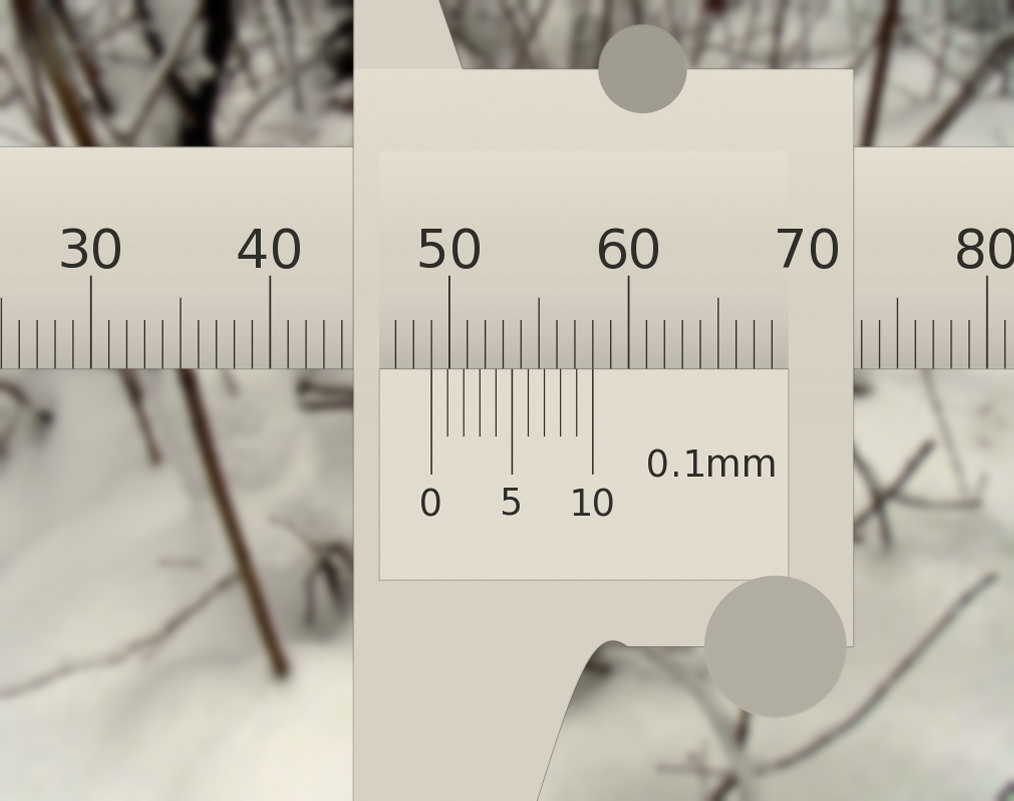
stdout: {"value": 49.0, "unit": "mm"}
